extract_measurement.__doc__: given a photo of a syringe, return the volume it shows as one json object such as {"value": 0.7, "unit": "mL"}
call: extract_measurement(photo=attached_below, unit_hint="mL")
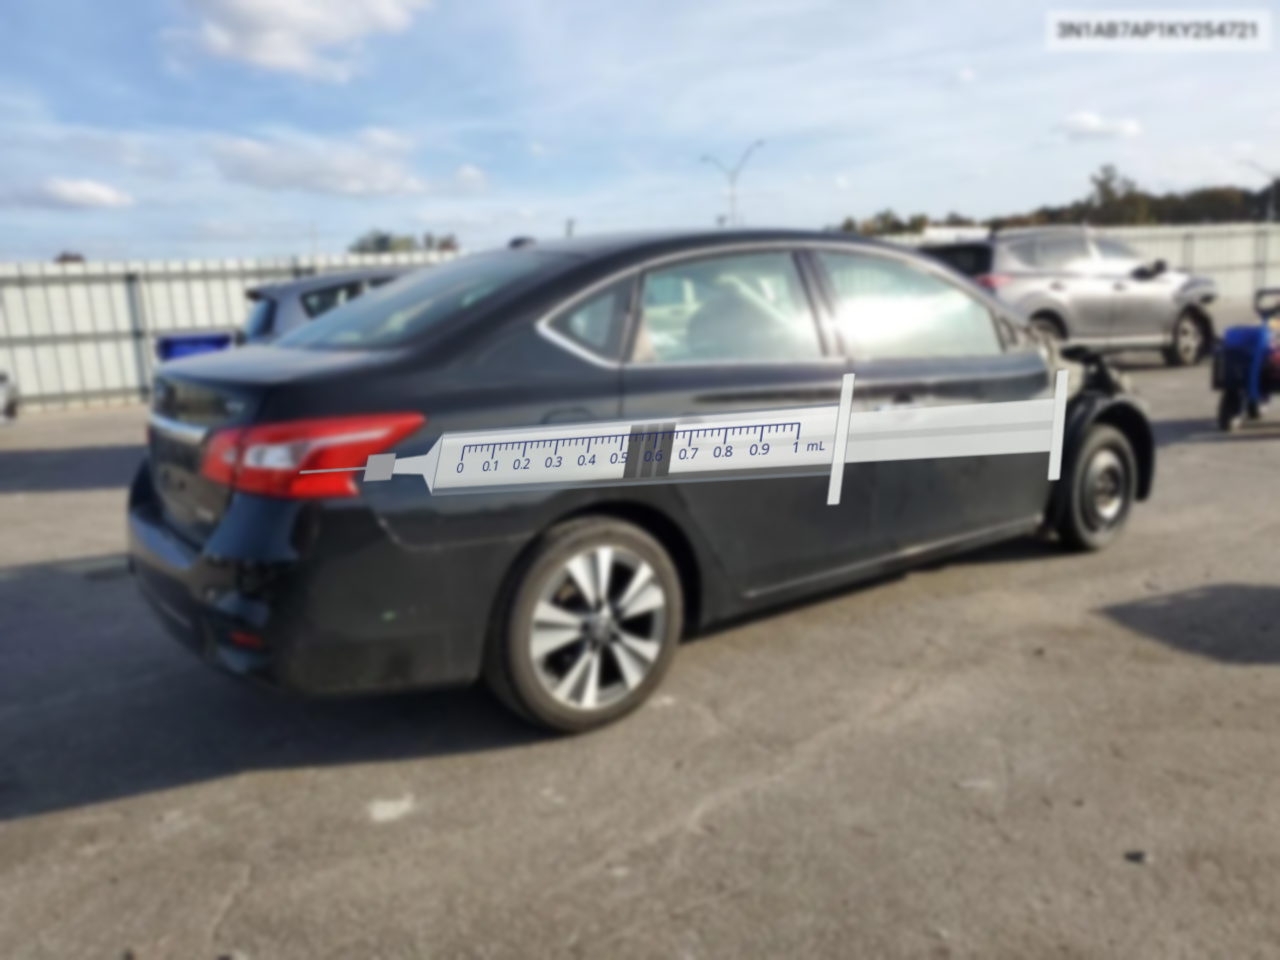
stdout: {"value": 0.52, "unit": "mL"}
